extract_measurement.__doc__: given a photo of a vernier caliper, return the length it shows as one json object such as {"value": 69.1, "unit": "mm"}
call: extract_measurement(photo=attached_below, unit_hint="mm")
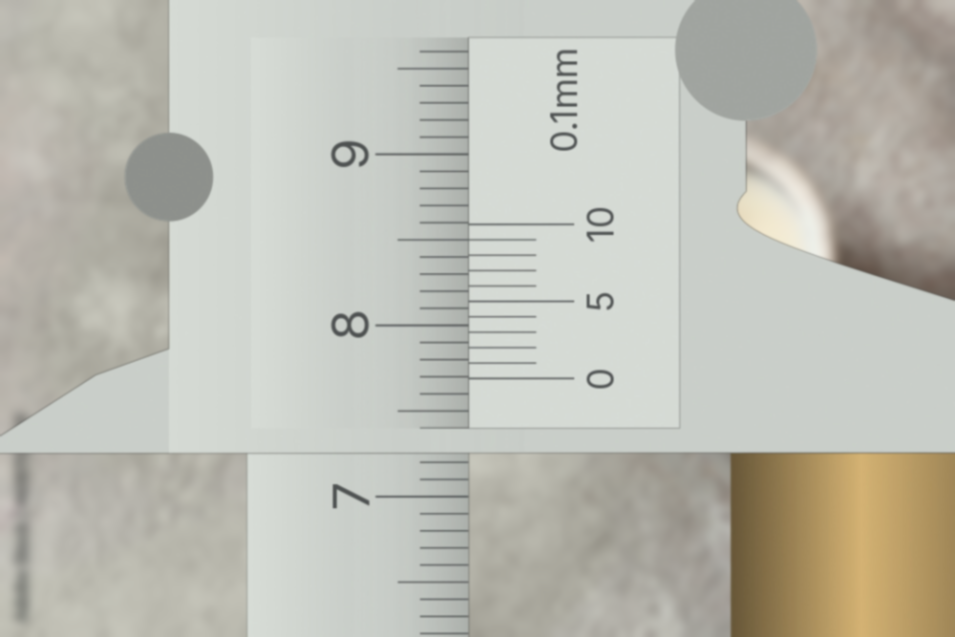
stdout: {"value": 76.9, "unit": "mm"}
